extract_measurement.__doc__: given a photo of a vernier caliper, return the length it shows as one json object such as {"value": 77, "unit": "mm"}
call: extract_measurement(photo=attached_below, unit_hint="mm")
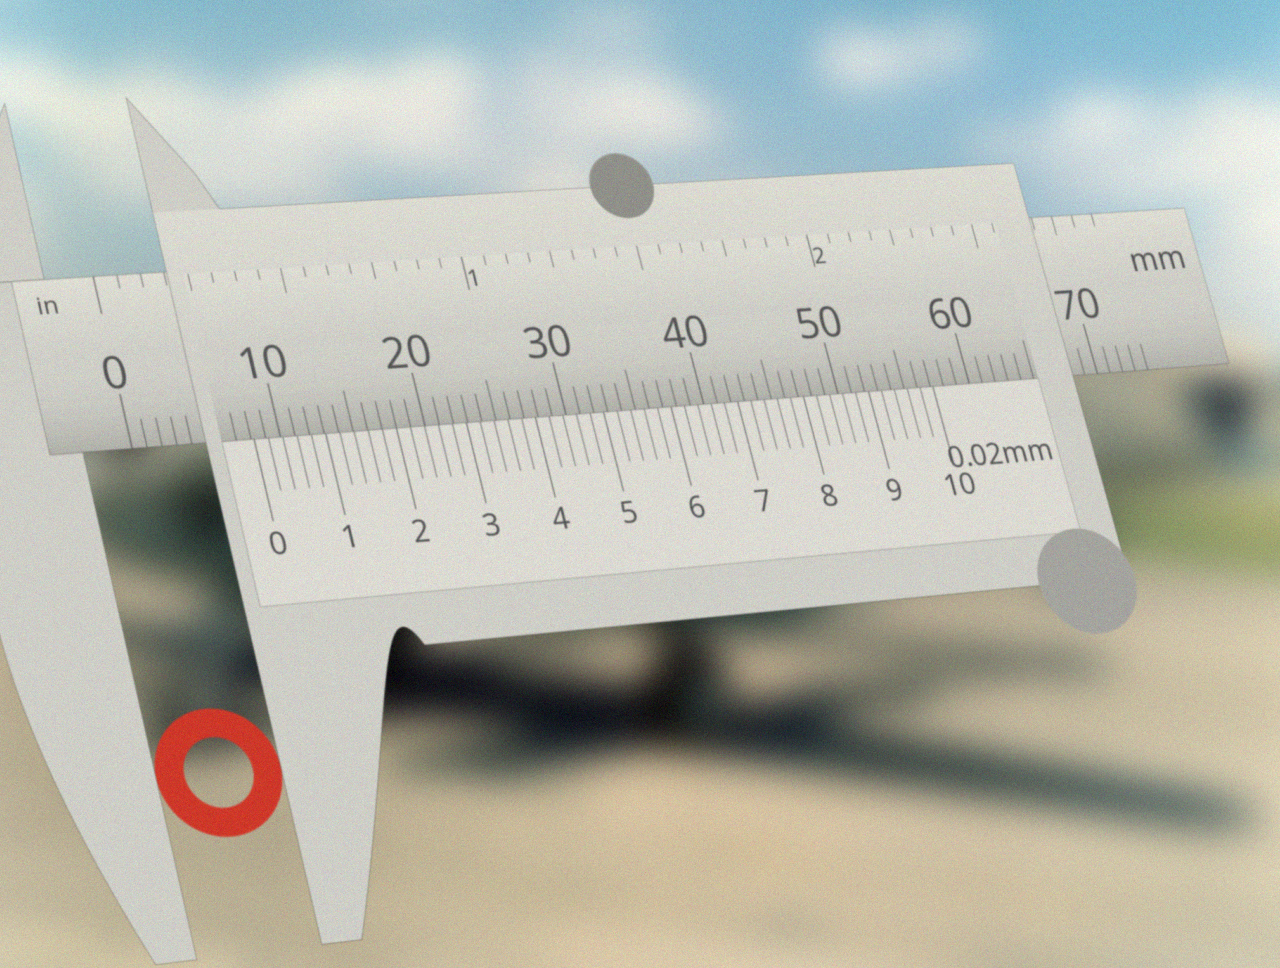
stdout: {"value": 8.2, "unit": "mm"}
